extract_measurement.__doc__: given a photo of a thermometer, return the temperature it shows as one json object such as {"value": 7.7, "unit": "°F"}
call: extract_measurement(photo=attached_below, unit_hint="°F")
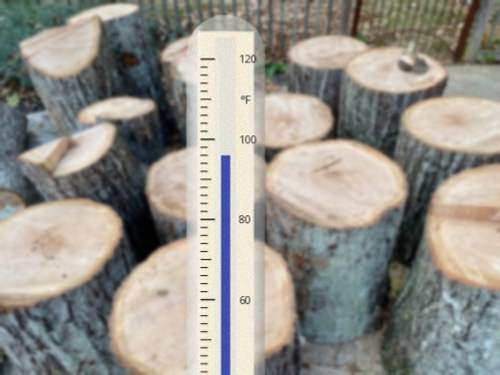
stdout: {"value": 96, "unit": "°F"}
